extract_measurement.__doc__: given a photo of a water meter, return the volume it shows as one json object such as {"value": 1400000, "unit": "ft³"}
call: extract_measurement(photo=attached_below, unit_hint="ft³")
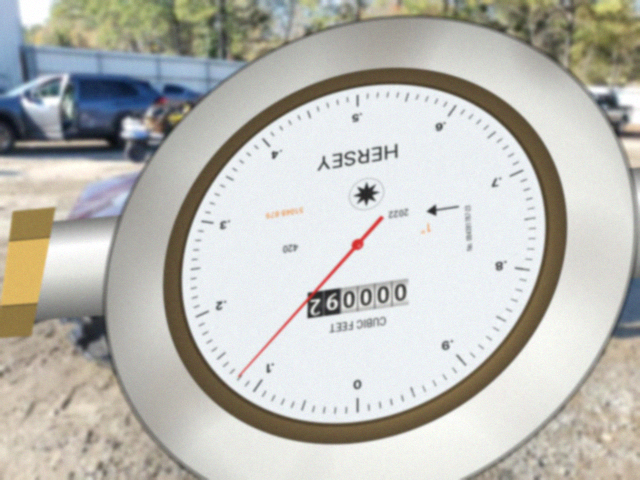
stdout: {"value": 92.12, "unit": "ft³"}
